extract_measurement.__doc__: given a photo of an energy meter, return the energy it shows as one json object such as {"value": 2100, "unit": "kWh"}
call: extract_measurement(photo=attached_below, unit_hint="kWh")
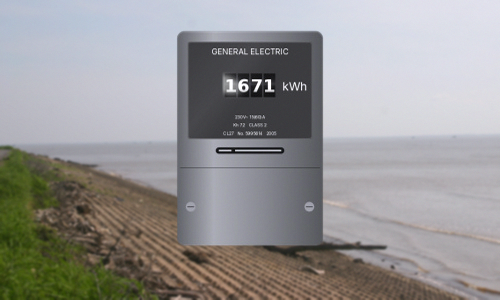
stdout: {"value": 1671, "unit": "kWh"}
